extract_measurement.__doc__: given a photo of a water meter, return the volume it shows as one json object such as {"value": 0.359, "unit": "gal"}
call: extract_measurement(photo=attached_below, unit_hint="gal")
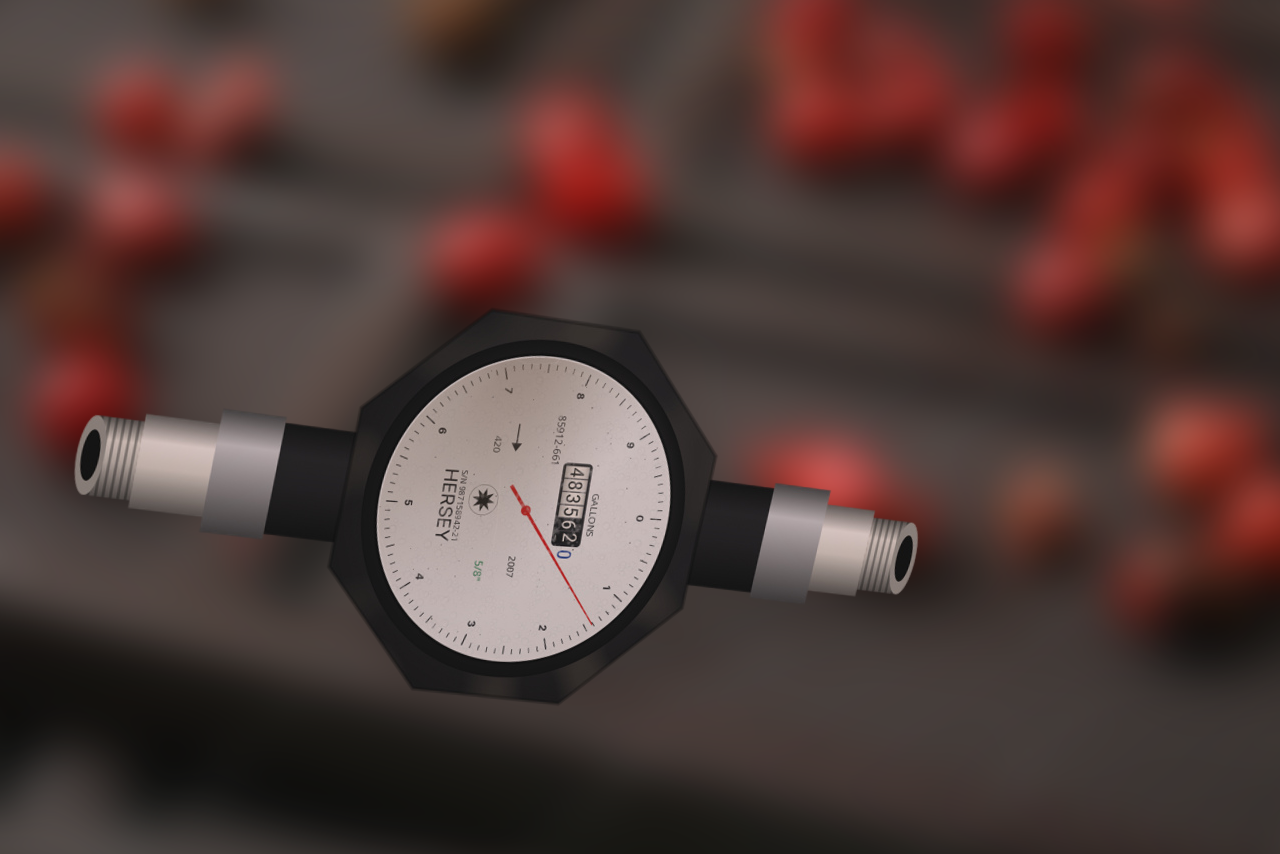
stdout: {"value": 4835621.4, "unit": "gal"}
